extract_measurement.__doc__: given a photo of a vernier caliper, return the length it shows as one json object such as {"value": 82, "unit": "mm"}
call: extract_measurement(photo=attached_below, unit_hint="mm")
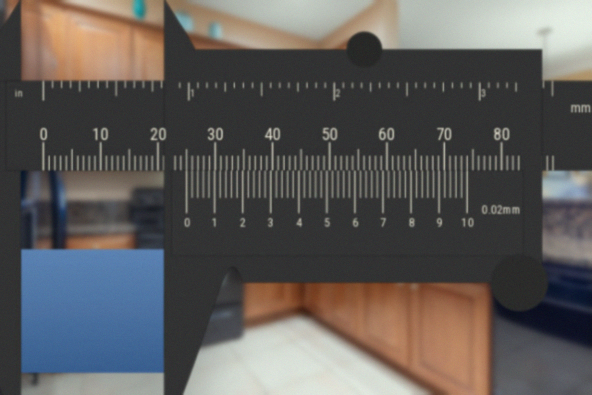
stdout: {"value": 25.0, "unit": "mm"}
